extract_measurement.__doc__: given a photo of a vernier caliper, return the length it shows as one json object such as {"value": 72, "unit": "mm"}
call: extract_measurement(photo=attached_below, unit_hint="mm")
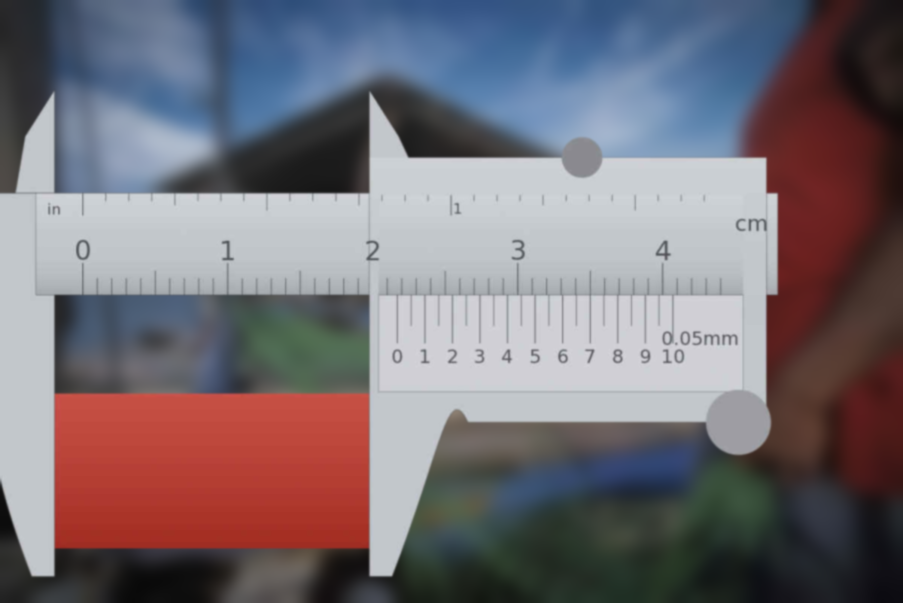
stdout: {"value": 21.7, "unit": "mm"}
